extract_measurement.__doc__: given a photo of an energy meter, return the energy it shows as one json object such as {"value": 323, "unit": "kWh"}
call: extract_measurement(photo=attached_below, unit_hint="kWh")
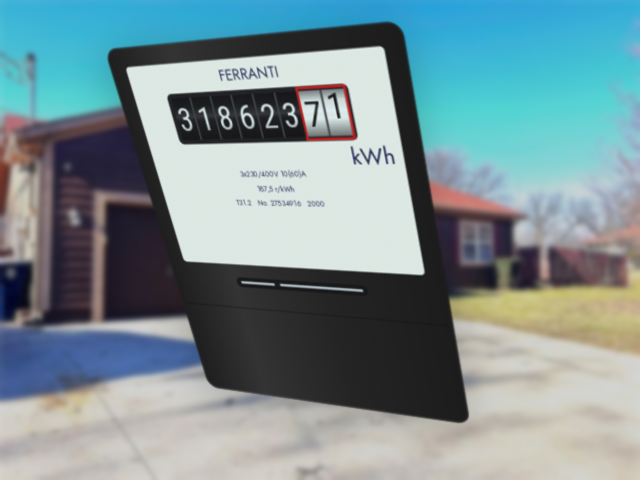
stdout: {"value": 318623.71, "unit": "kWh"}
